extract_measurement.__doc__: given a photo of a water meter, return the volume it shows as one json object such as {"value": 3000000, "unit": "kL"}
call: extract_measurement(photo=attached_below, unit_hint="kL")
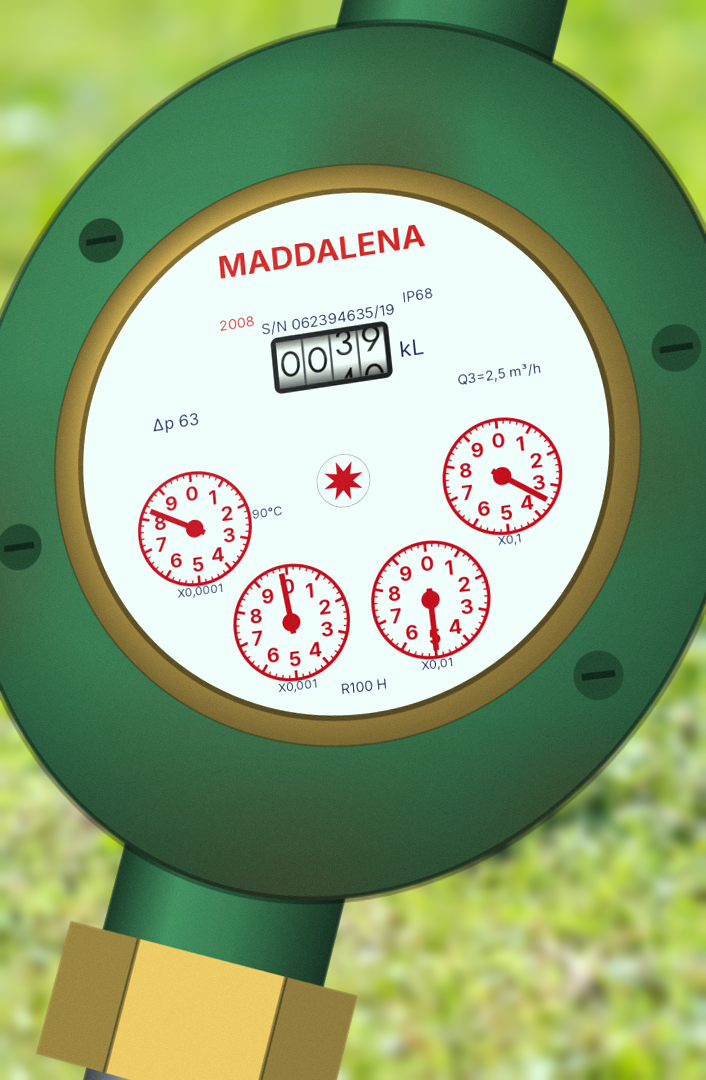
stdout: {"value": 39.3498, "unit": "kL"}
